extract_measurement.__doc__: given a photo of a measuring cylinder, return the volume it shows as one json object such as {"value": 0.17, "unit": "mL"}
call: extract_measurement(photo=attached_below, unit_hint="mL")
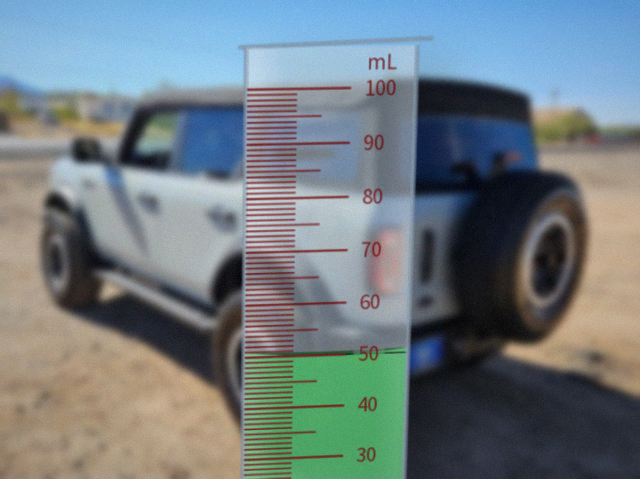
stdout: {"value": 50, "unit": "mL"}
